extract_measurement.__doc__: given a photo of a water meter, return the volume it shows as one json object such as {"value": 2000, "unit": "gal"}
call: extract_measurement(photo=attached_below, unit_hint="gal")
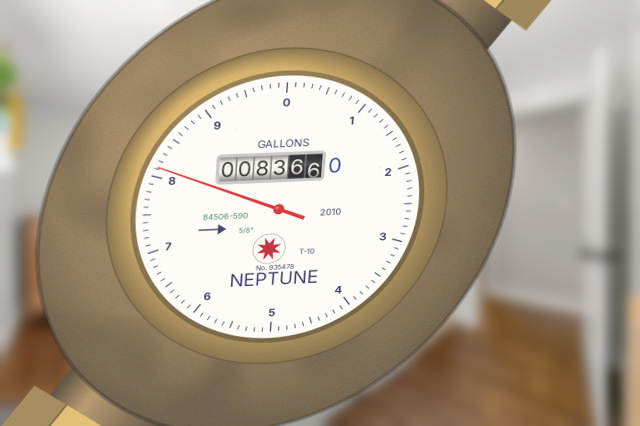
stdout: {"value": 83658.1, "unit": "gal"}
